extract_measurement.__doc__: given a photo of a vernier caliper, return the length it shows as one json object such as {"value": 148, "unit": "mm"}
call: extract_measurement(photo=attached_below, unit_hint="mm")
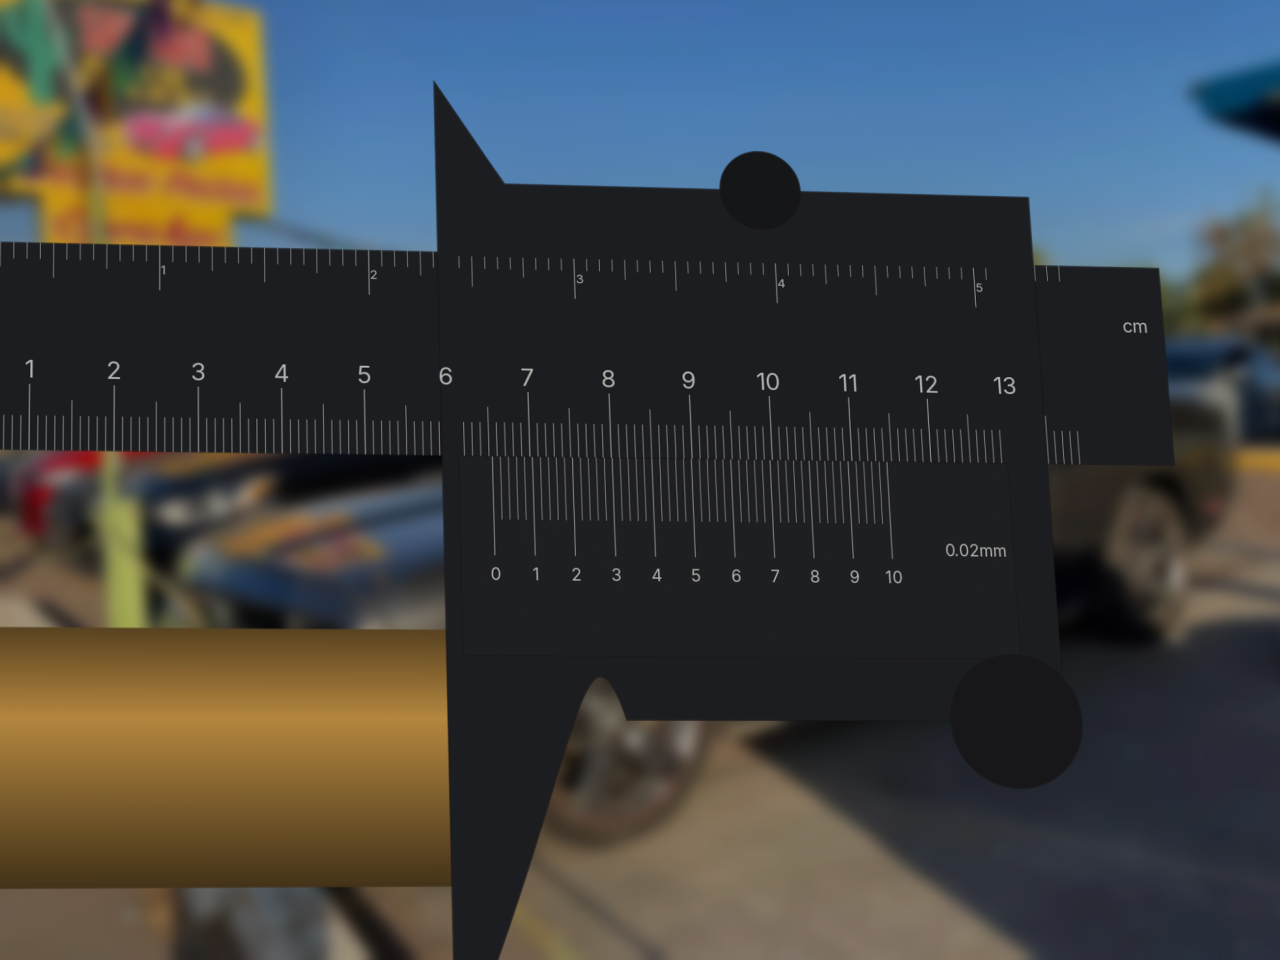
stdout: {"value": 65.4, "unit": "mm"}
